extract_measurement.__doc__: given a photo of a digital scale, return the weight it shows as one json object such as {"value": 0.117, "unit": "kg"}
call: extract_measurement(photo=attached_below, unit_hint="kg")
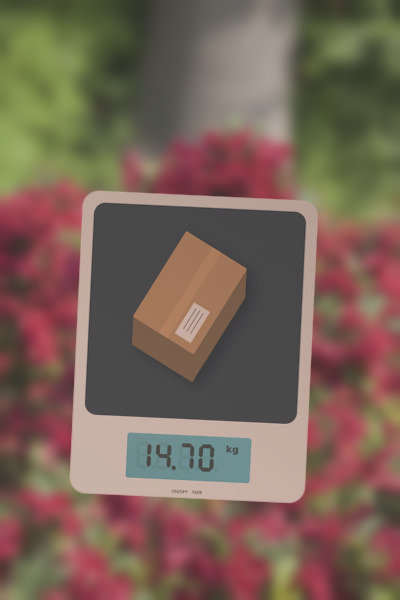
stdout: {"value": 14.70, "unit": "kg"}
